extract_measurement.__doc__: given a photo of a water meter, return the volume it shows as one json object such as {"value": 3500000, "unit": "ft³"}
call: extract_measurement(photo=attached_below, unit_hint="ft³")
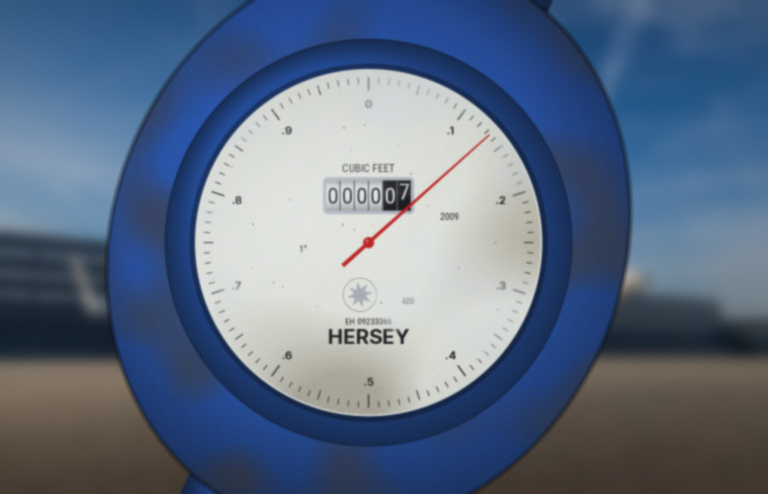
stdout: {"value": 7.13, "unit": "ft³"}
